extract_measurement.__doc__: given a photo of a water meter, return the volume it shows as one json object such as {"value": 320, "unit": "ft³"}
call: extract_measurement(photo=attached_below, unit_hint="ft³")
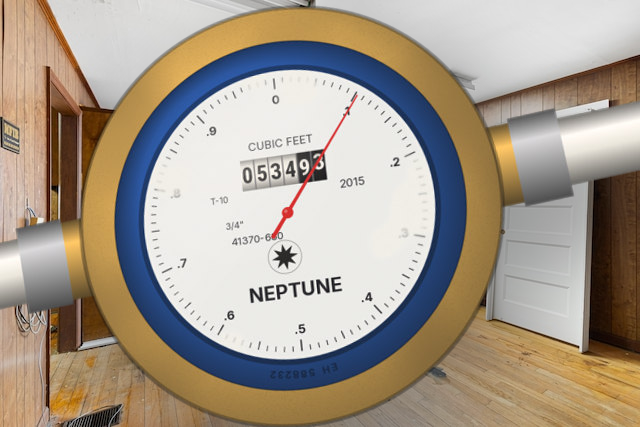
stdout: {"value": 53493.10, "unit": "ft³"}
